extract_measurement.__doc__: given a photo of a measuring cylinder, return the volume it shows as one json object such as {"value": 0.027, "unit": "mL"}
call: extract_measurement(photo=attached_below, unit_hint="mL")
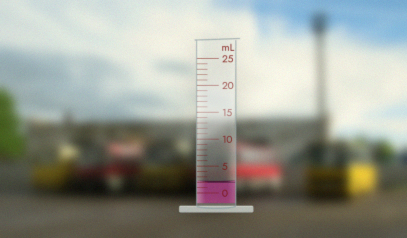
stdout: {"value": 2, "unit": "mL"}
